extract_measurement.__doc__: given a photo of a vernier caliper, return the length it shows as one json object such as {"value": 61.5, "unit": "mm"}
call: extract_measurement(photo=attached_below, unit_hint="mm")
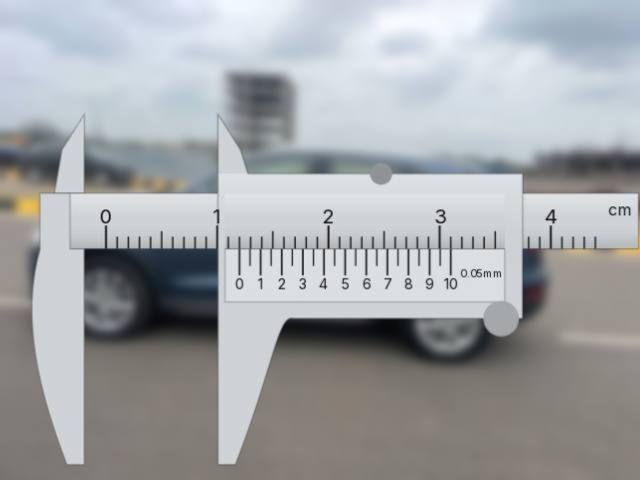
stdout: {"value": 12.0, "unit": "mm"}
